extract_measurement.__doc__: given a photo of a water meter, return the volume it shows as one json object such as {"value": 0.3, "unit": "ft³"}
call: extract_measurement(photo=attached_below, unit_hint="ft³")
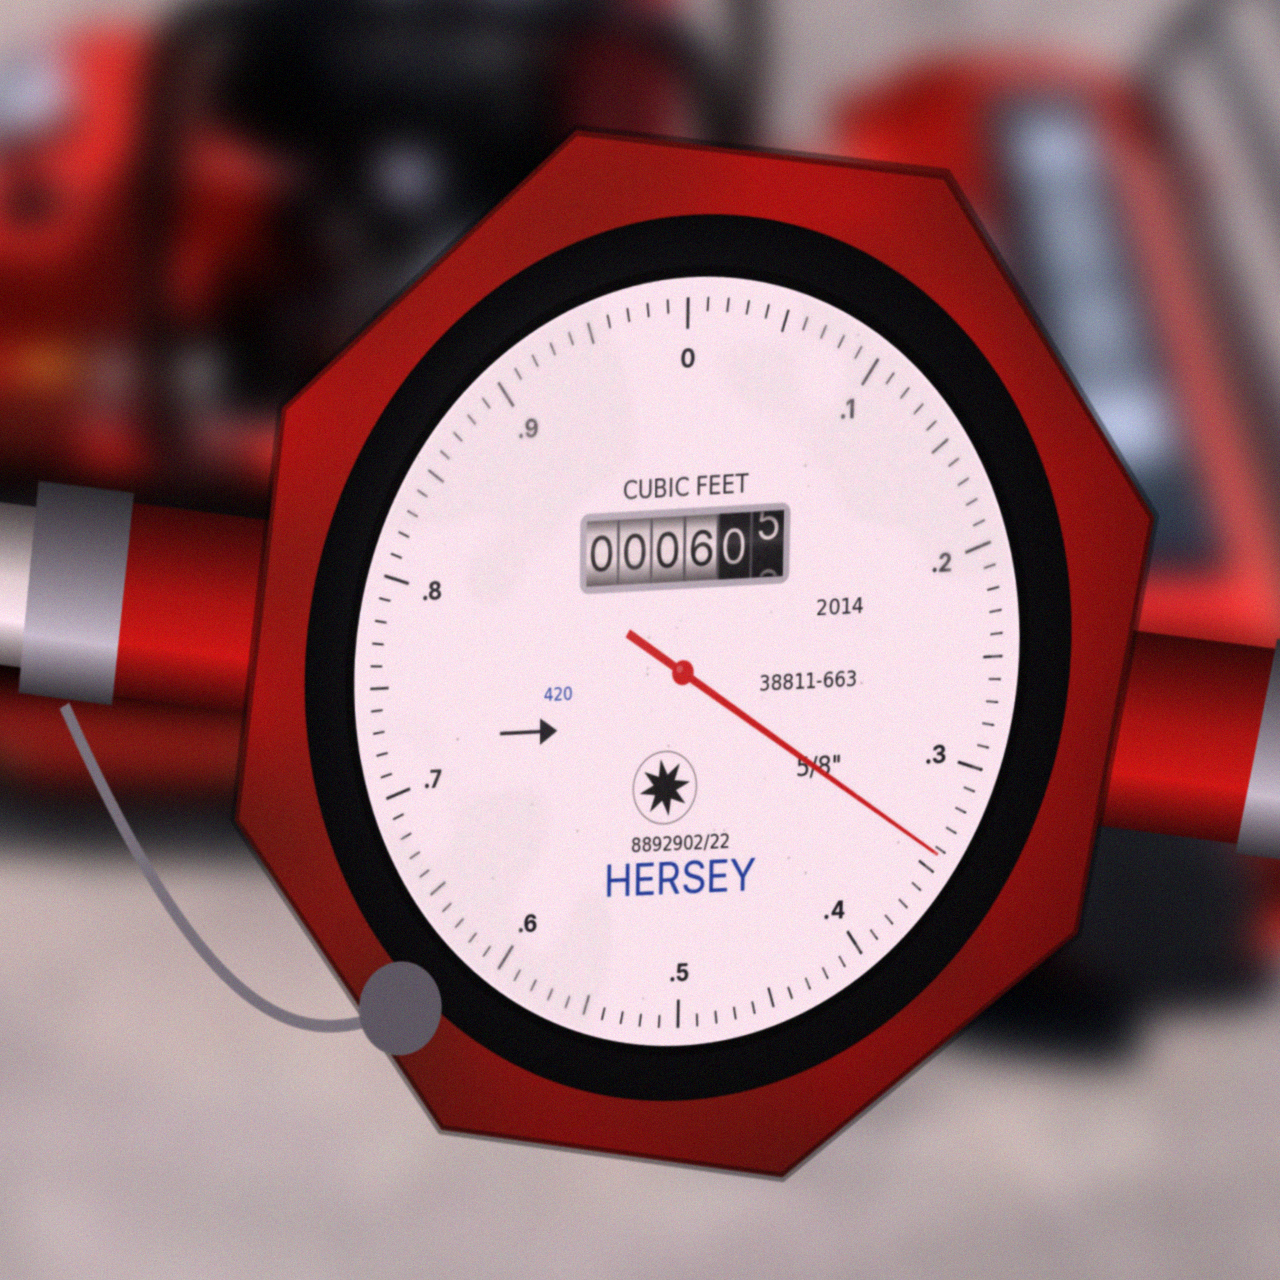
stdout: {"value": 605.34, "unit": "ft³"}
